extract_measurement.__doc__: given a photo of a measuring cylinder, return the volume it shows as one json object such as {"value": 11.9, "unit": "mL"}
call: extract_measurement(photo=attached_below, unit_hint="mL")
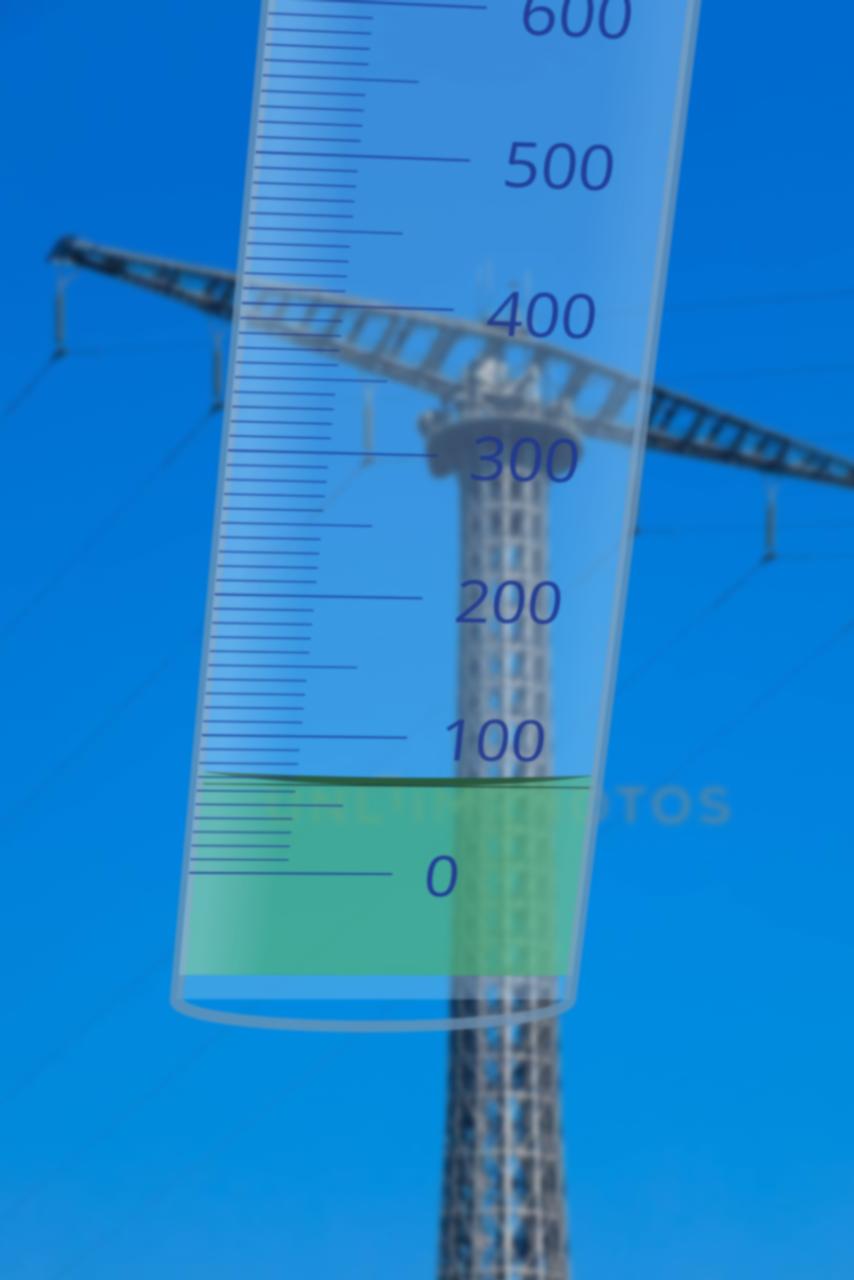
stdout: {"value": 65, "unit": "mL"}
